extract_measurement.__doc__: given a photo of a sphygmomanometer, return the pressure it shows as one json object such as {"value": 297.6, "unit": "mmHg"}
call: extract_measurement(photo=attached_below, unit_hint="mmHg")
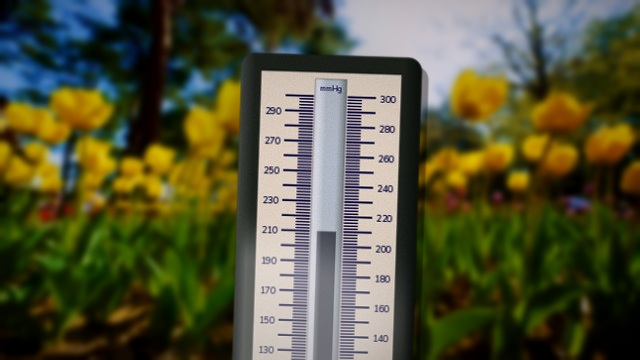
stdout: {"value": 210, "unit": "mmHg"}
